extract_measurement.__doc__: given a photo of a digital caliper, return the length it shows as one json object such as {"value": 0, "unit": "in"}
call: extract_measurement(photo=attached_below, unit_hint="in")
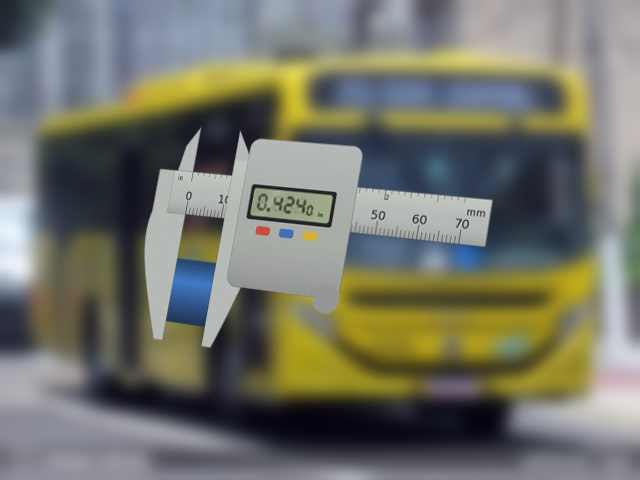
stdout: {"value": 0.4240, "unit": "in"}
